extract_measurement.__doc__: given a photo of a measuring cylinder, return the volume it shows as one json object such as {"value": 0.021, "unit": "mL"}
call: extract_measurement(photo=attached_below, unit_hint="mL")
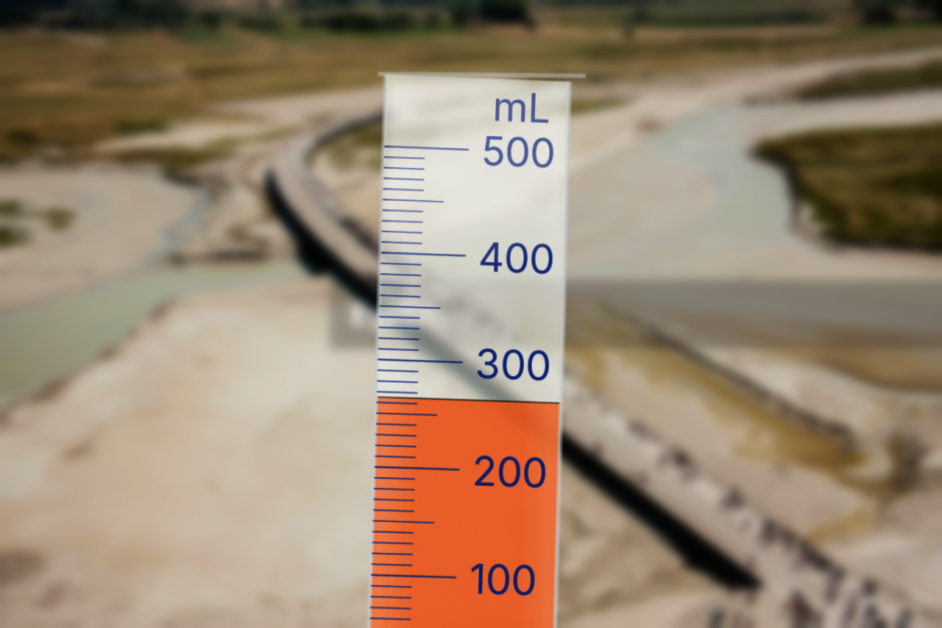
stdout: {"value": 265, "unit": "mL"}
